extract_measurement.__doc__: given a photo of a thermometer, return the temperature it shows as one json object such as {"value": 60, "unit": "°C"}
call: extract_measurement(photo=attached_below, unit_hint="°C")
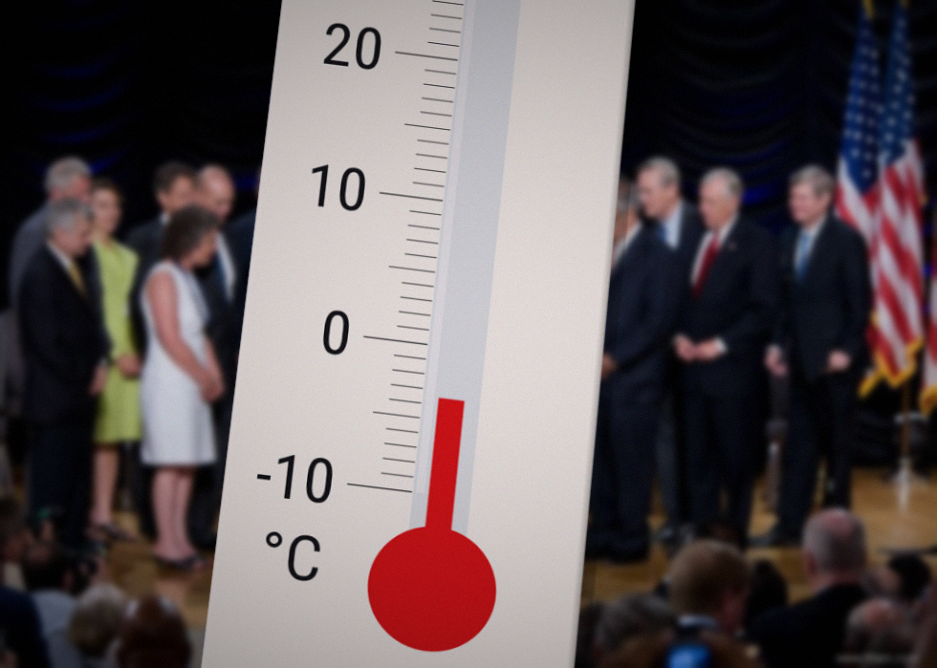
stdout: {"value": -3.5, "unit": "°C"}
